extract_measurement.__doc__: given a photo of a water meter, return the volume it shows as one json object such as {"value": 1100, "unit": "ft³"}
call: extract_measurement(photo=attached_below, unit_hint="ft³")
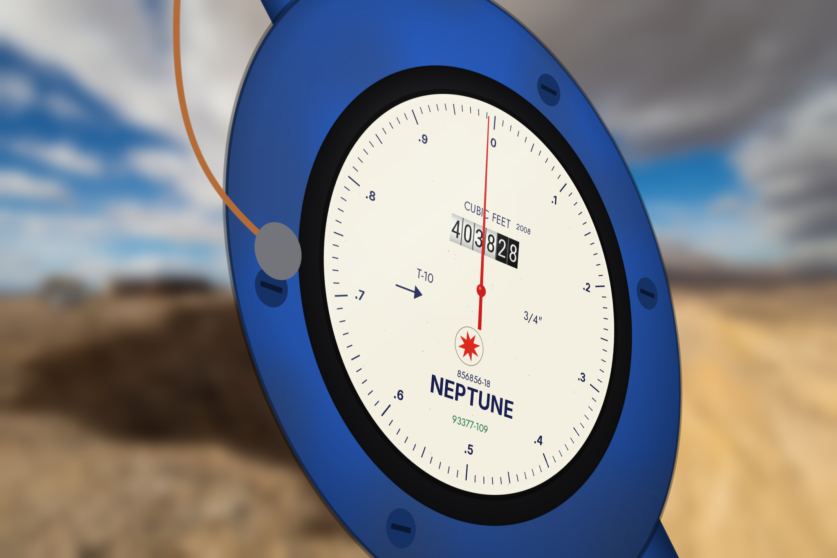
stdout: {"value": 403827.99, "unit": "ft³"}
